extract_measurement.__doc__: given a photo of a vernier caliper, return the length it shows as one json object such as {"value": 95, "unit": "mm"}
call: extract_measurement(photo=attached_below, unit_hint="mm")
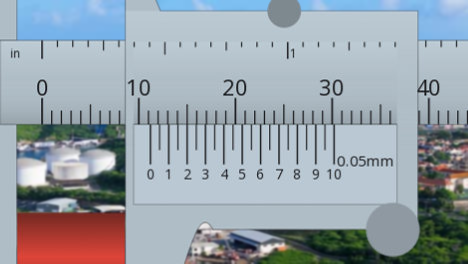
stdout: {"value": 11.2, "unit": "mm"}
